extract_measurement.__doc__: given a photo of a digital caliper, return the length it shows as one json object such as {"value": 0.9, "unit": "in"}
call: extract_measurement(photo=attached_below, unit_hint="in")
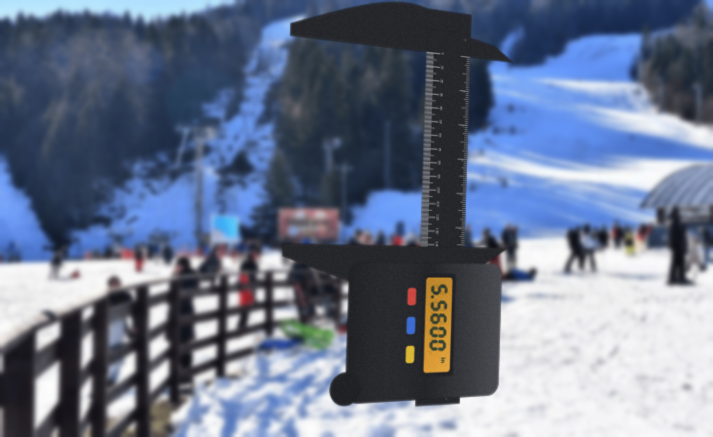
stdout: {"value": 5.5600, "unit": "in"}
